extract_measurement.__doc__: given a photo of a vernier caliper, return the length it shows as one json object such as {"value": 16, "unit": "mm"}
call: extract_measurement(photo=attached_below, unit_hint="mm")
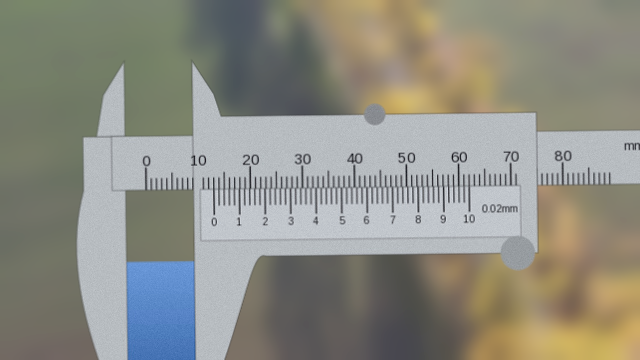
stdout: {"value": 13.0, "unit": "mm"}
